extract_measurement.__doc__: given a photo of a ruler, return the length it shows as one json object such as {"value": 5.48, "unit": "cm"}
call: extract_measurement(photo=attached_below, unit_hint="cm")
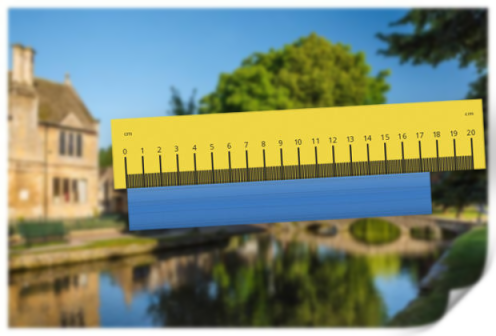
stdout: {"value": 17.5, "unit": "cm"}
